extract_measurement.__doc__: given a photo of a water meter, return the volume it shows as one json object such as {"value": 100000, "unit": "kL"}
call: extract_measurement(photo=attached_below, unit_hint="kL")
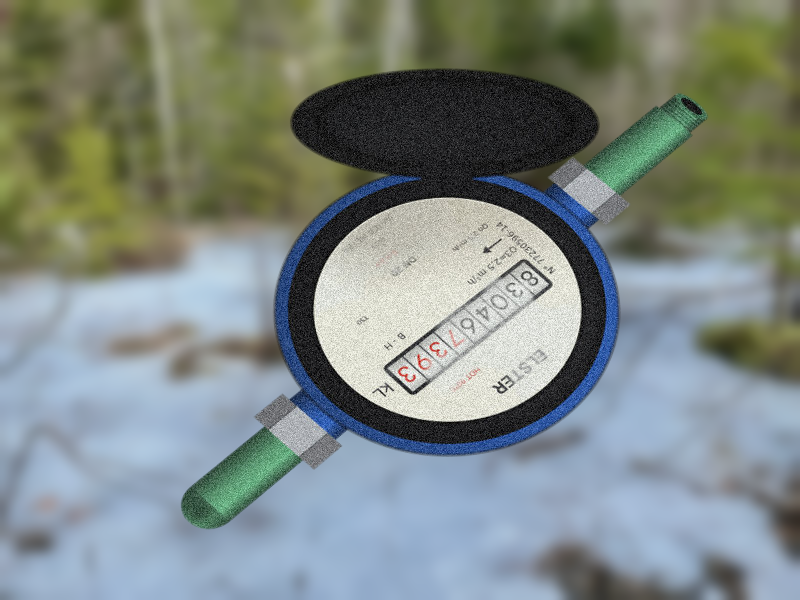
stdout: {"value": 83046.7393, "unit": "kL"}
